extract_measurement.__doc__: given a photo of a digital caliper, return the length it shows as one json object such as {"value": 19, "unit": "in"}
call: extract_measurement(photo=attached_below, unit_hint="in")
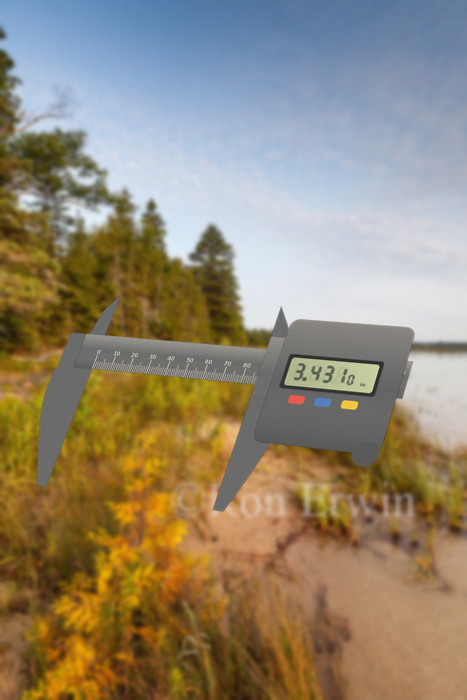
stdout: {"value": 3.4310, "unit": "in"}
